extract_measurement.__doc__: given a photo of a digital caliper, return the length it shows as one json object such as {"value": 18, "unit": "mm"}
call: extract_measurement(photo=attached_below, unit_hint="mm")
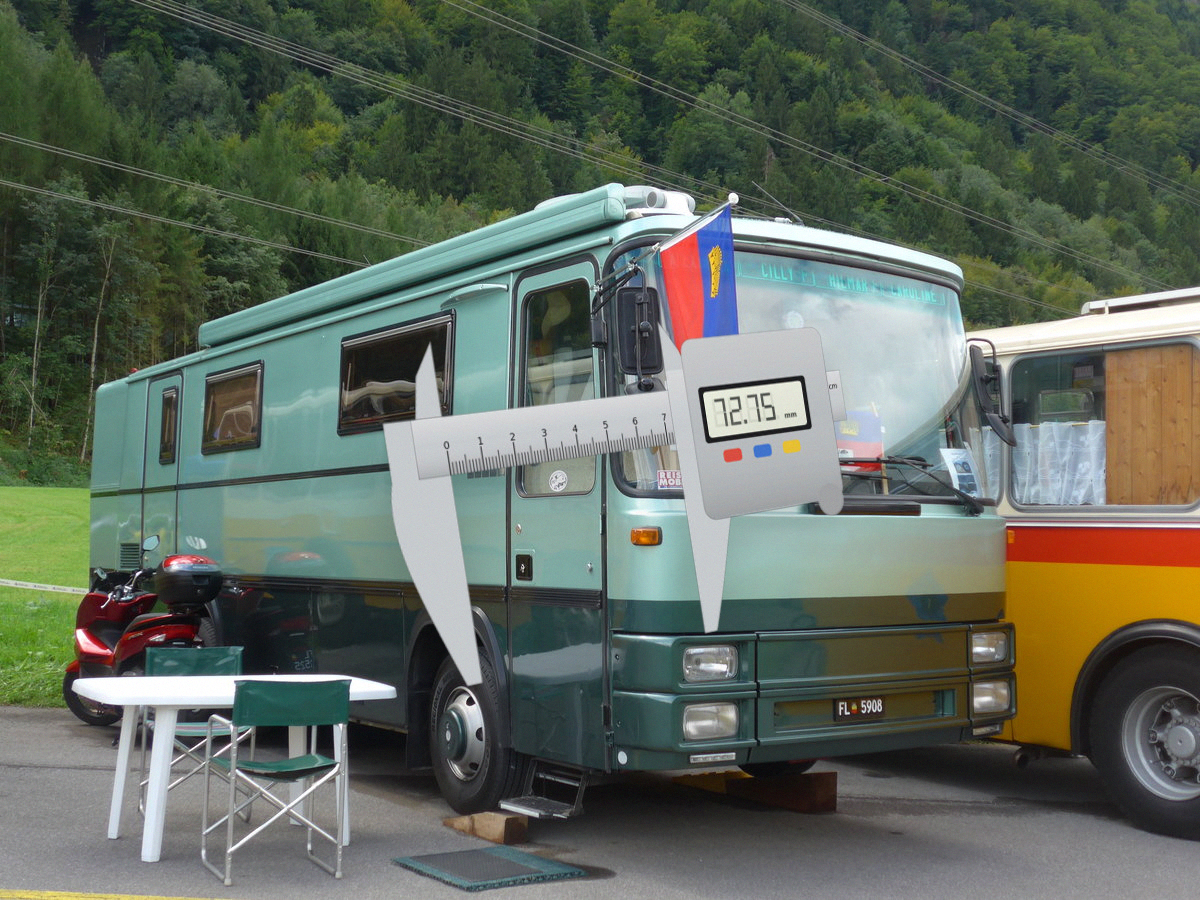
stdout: {"value": 72.75, "unit": "mm"}
